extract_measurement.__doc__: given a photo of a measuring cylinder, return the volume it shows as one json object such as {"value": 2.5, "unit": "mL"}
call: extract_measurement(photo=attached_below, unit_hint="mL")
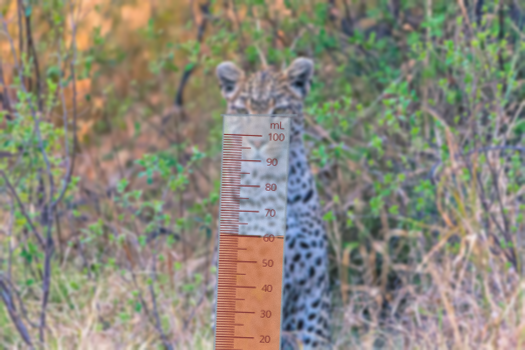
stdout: {"value": 60, "unit": "mL"}
